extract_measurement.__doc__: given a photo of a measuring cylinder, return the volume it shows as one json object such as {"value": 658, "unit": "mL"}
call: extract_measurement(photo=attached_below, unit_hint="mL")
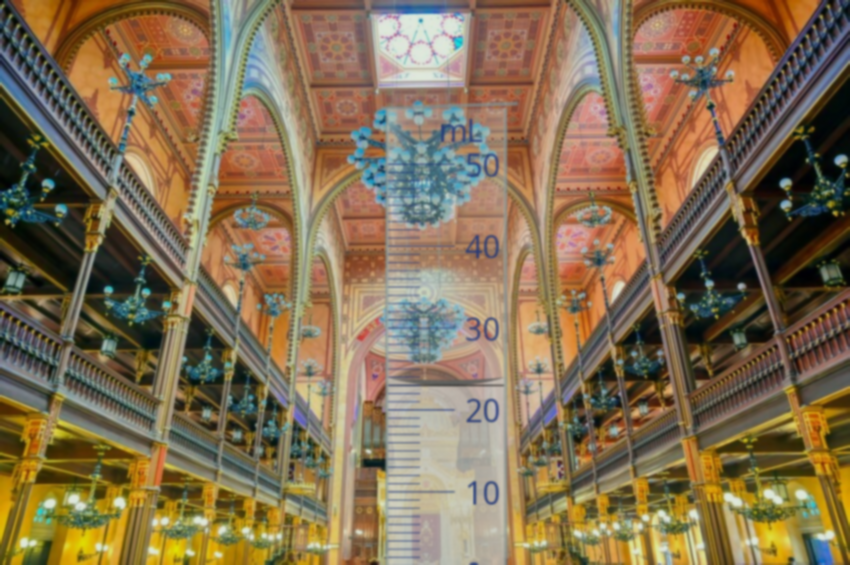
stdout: {"value": 23, "unit": "mL"}
